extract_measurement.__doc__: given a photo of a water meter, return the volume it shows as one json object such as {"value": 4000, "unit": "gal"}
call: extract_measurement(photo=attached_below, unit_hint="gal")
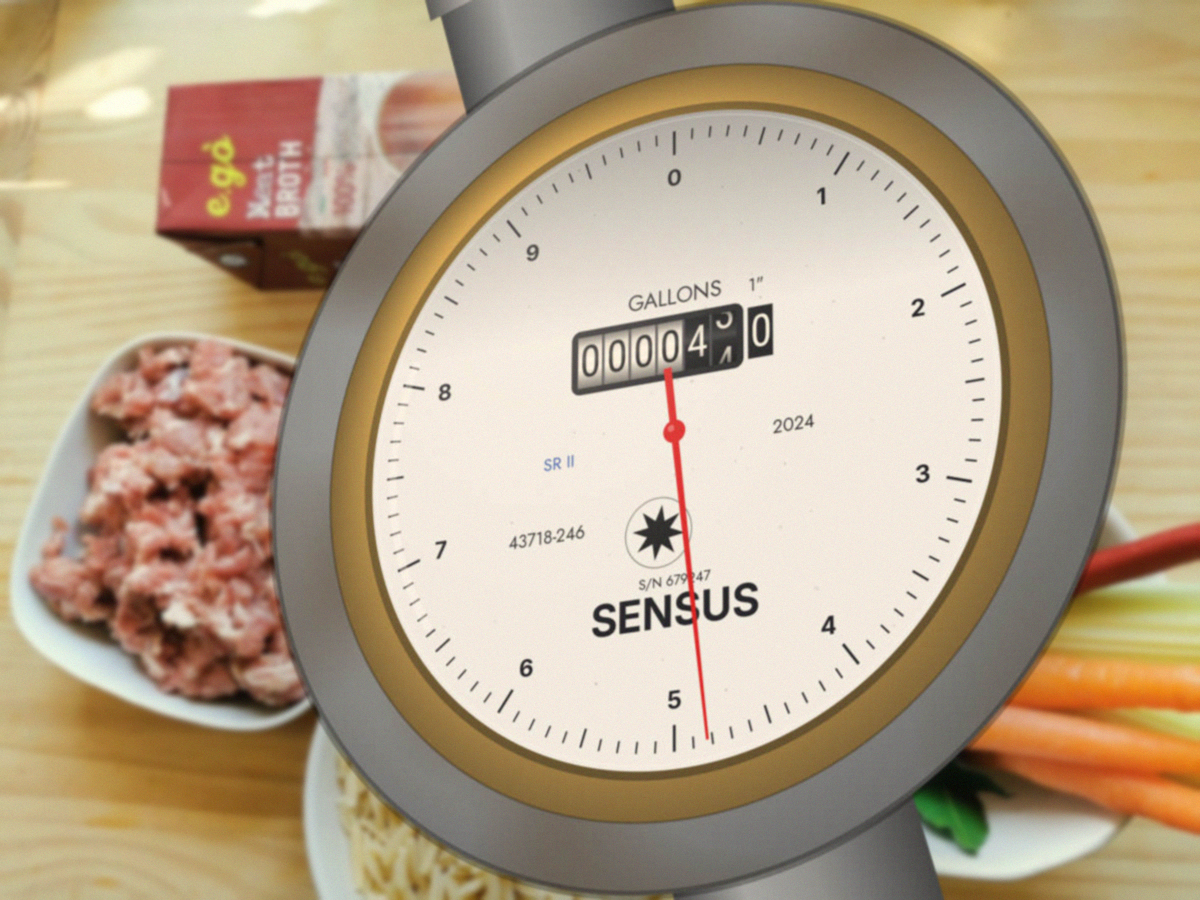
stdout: {"value": 434.8, "unit": "gal"}
